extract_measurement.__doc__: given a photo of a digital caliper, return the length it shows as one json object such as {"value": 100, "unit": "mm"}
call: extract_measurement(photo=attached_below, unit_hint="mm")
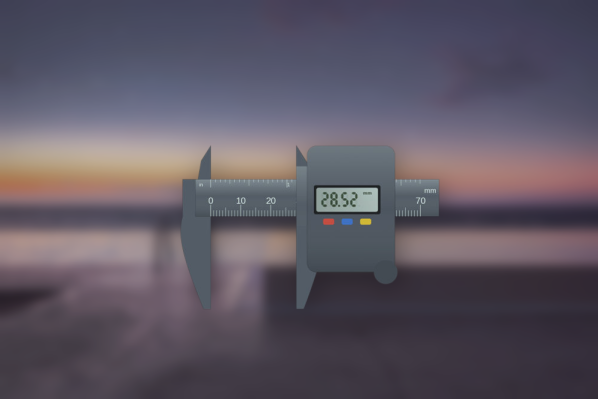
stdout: {"value": 28.52, "unit": "mm"}
